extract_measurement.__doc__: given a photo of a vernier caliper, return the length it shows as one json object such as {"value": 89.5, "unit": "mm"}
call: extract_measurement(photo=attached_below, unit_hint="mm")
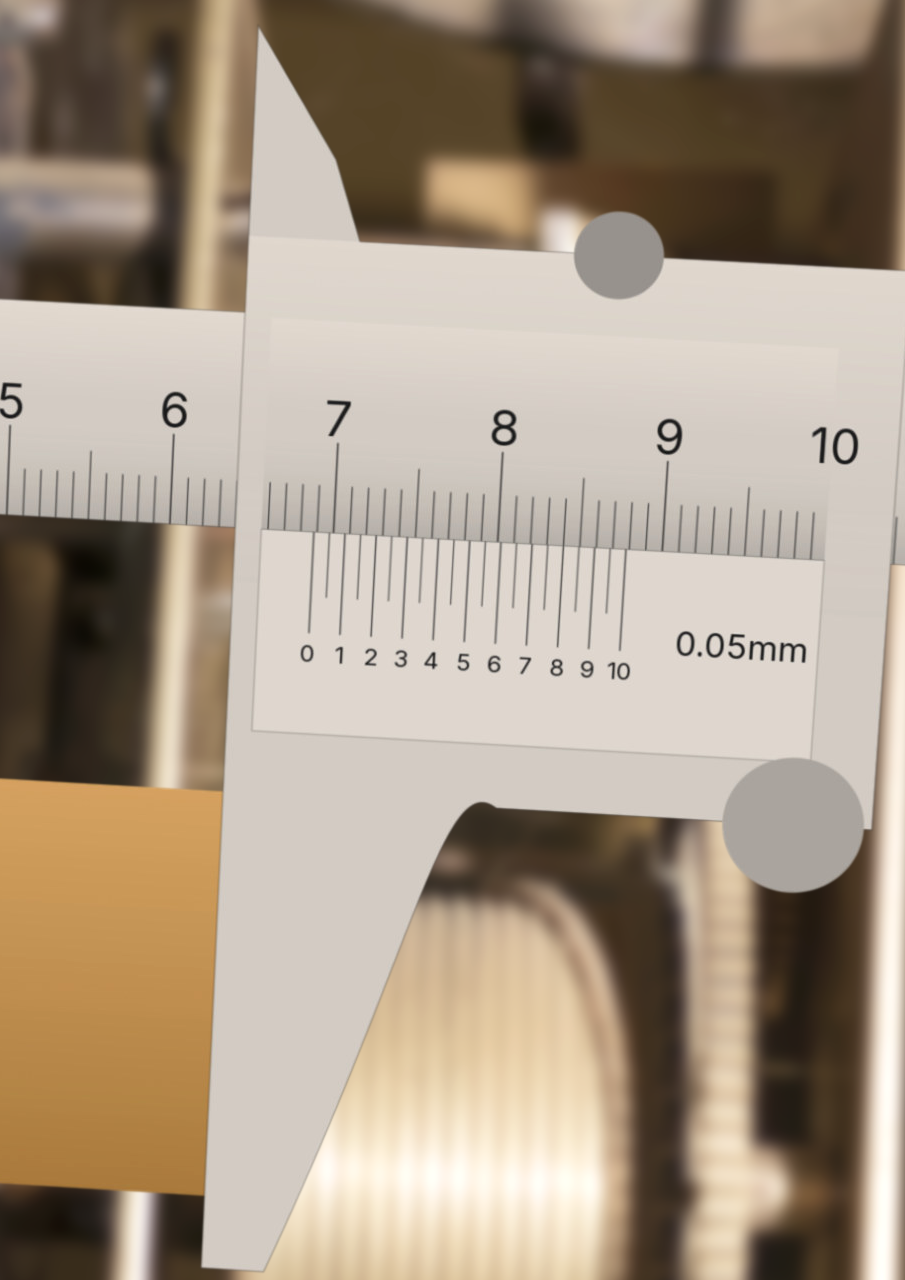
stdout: {"value": 68.8, "unit": "mm"}
